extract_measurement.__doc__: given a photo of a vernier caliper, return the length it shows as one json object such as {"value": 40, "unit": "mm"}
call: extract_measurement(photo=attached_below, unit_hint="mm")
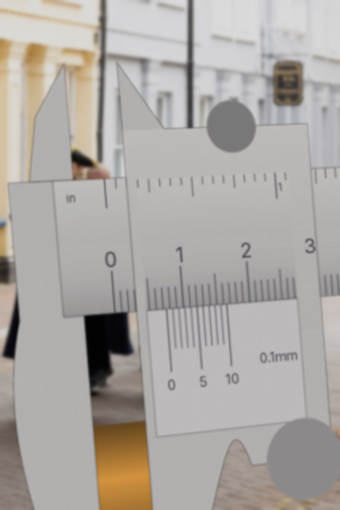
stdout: {"value": 7.5, "unit": "mm"}
